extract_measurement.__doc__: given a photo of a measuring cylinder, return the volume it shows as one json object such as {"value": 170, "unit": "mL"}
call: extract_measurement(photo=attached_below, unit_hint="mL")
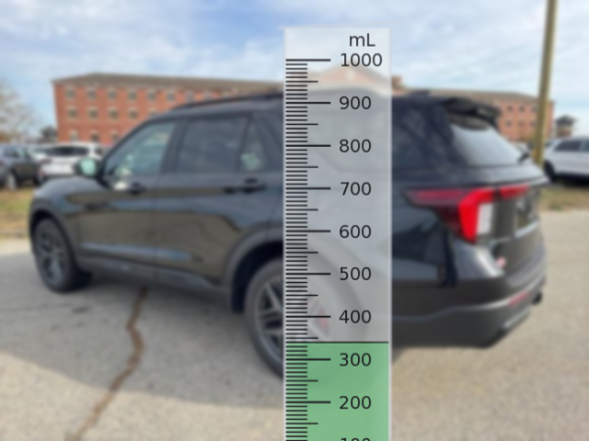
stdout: {"value": 340, "unit": "mL"}
